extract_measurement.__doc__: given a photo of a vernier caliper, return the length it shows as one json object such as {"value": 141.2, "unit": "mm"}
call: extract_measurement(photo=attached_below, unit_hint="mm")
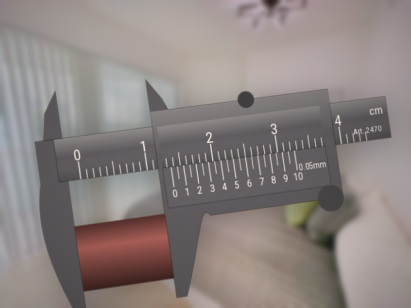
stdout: {"value": 13.6, "unit": "mm"}
